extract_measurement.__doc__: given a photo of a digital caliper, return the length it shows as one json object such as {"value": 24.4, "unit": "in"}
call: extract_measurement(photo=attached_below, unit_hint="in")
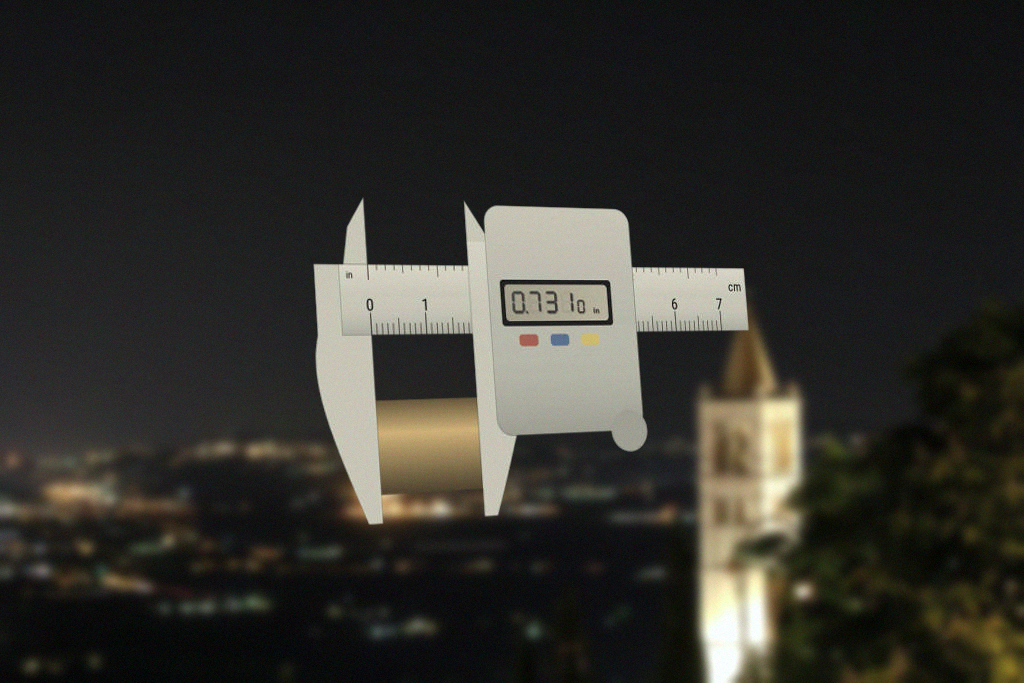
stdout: {"value": 0.7310, "unit": "in"}
